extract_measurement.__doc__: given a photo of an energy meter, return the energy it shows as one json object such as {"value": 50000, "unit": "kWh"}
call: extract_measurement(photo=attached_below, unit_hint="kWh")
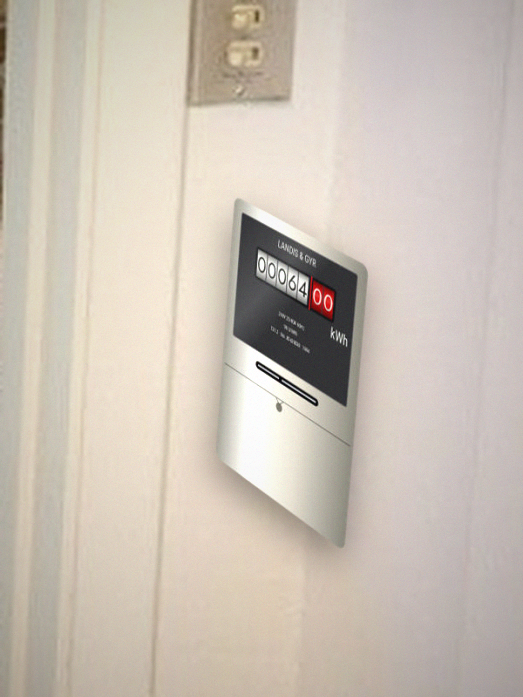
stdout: {"value": 64.00, "unit": "kWh"}
